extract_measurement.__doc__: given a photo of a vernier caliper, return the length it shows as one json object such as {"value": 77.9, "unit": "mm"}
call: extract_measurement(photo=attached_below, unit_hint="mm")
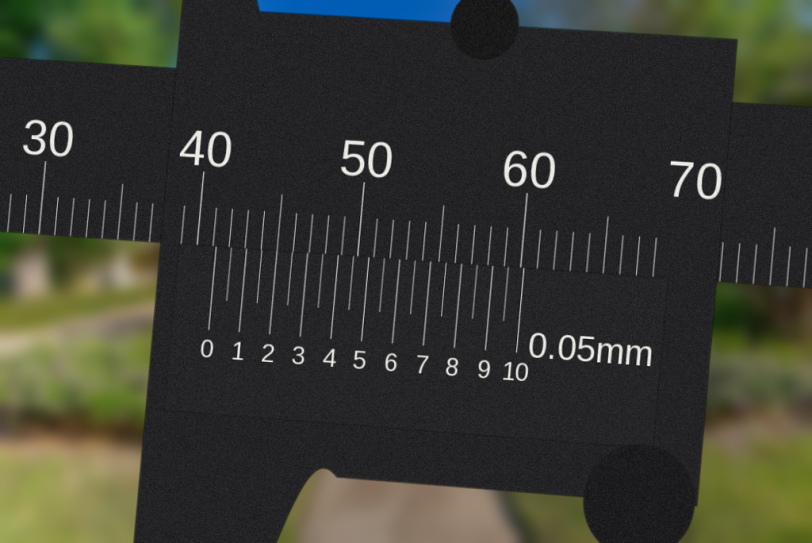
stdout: {"value": 41.2, "unit": "mm"}
